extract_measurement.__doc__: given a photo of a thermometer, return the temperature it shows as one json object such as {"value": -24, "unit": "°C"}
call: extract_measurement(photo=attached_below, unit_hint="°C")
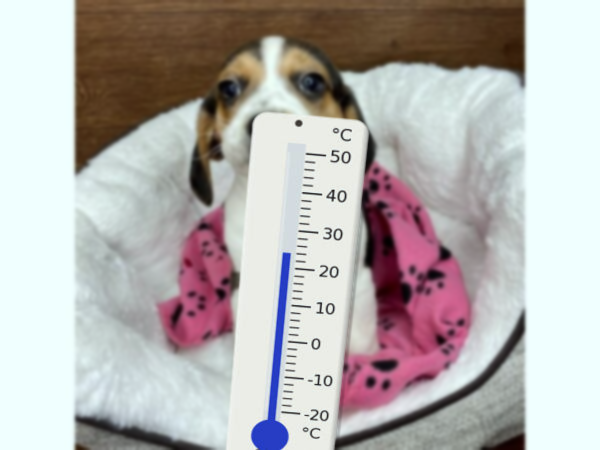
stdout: {"value": 24, "unit": "°C"}
